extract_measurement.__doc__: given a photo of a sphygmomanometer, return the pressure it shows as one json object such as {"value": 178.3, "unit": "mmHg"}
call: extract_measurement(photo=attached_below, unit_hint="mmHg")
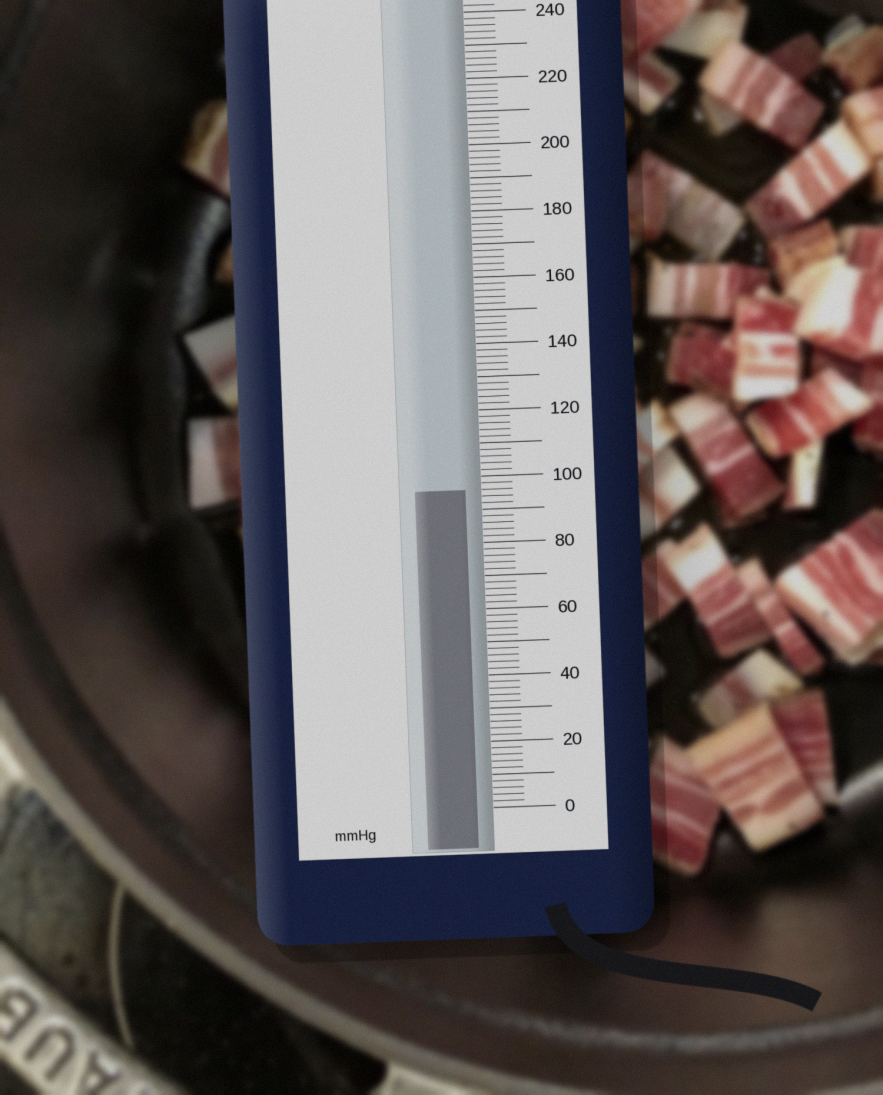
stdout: {"value": 96, "unit": "mmHg"}
